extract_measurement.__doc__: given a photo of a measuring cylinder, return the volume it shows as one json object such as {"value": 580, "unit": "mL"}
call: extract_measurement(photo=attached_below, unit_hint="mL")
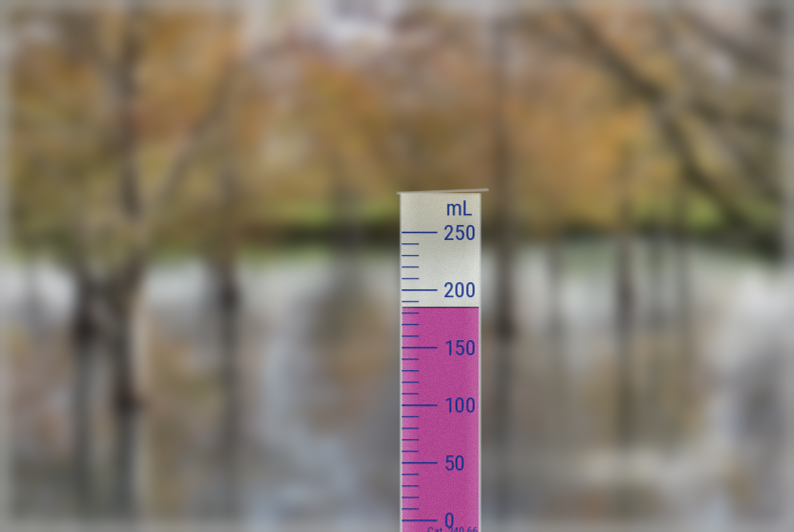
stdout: {"value": 185, "unit": "mL"}
